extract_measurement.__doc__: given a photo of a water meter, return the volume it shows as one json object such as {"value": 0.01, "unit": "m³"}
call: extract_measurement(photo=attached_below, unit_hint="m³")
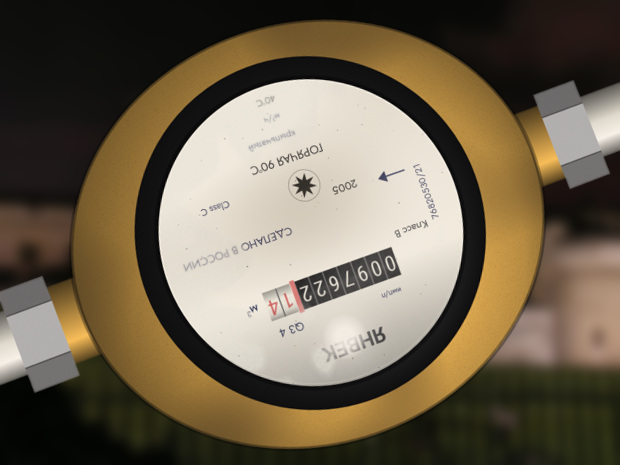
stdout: {"value": 97622.14, "unit": "m³"}
